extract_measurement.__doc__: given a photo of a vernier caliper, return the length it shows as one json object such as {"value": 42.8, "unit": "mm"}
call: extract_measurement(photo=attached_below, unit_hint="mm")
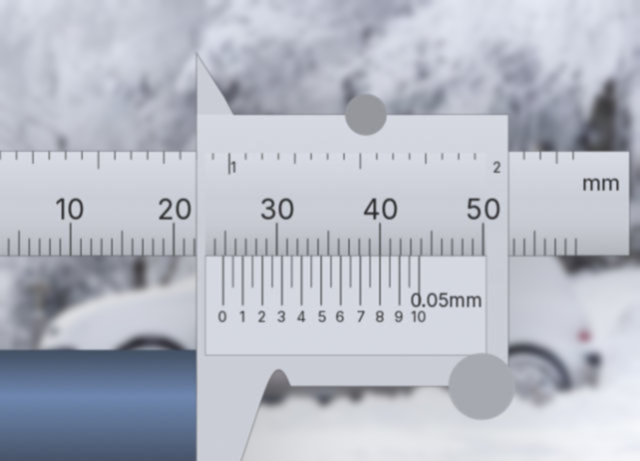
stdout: {"value": 24.8, "unit": "mm"}
